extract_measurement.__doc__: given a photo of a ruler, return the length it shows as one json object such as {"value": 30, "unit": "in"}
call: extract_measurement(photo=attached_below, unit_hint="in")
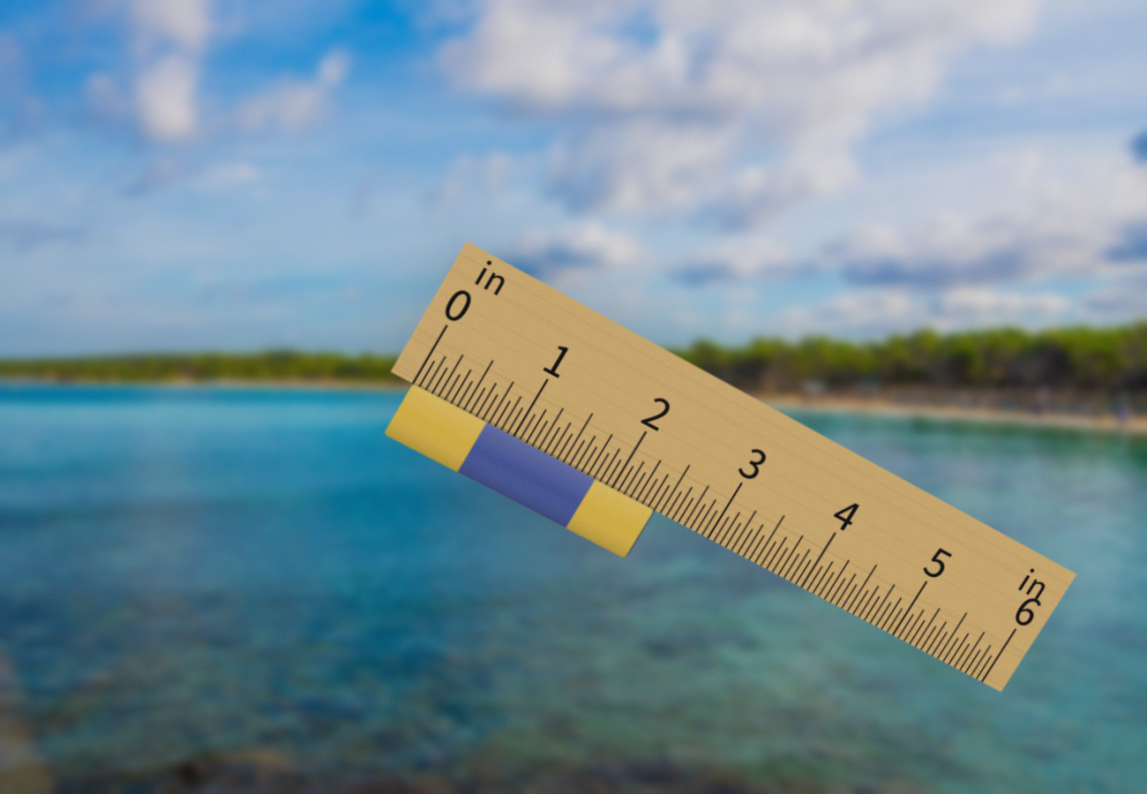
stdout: {"value": 2.4375, "unit": "in"}
